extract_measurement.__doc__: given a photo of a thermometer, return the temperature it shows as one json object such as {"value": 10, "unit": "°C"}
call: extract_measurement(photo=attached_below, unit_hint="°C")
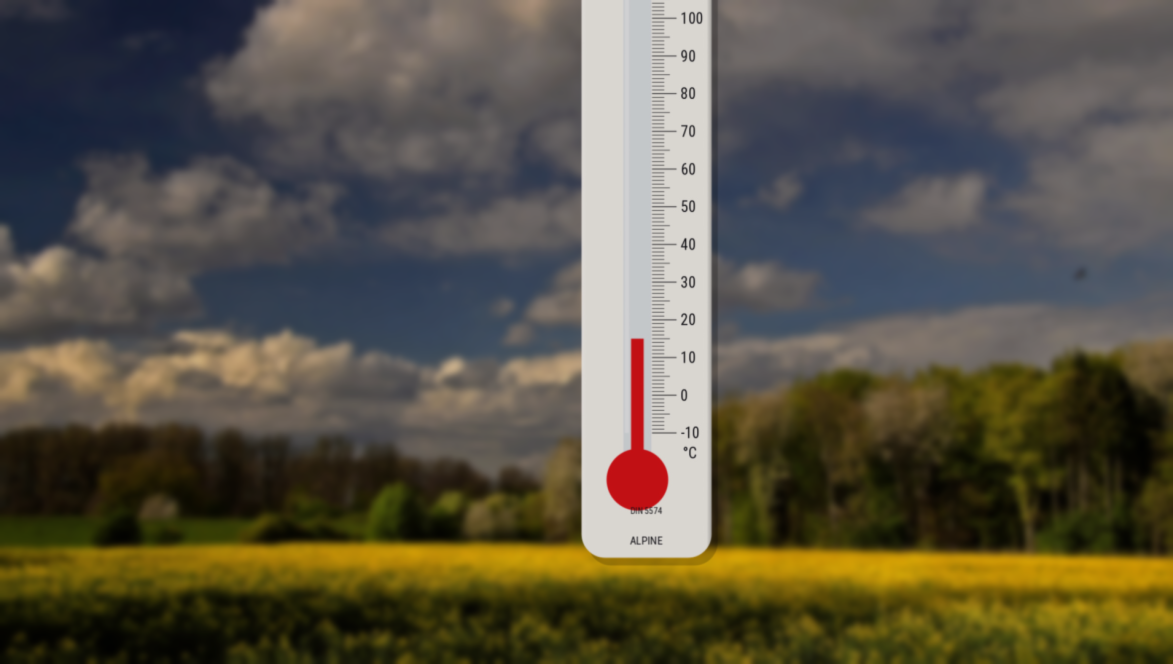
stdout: {"value": 15, "unit": "°C"}
